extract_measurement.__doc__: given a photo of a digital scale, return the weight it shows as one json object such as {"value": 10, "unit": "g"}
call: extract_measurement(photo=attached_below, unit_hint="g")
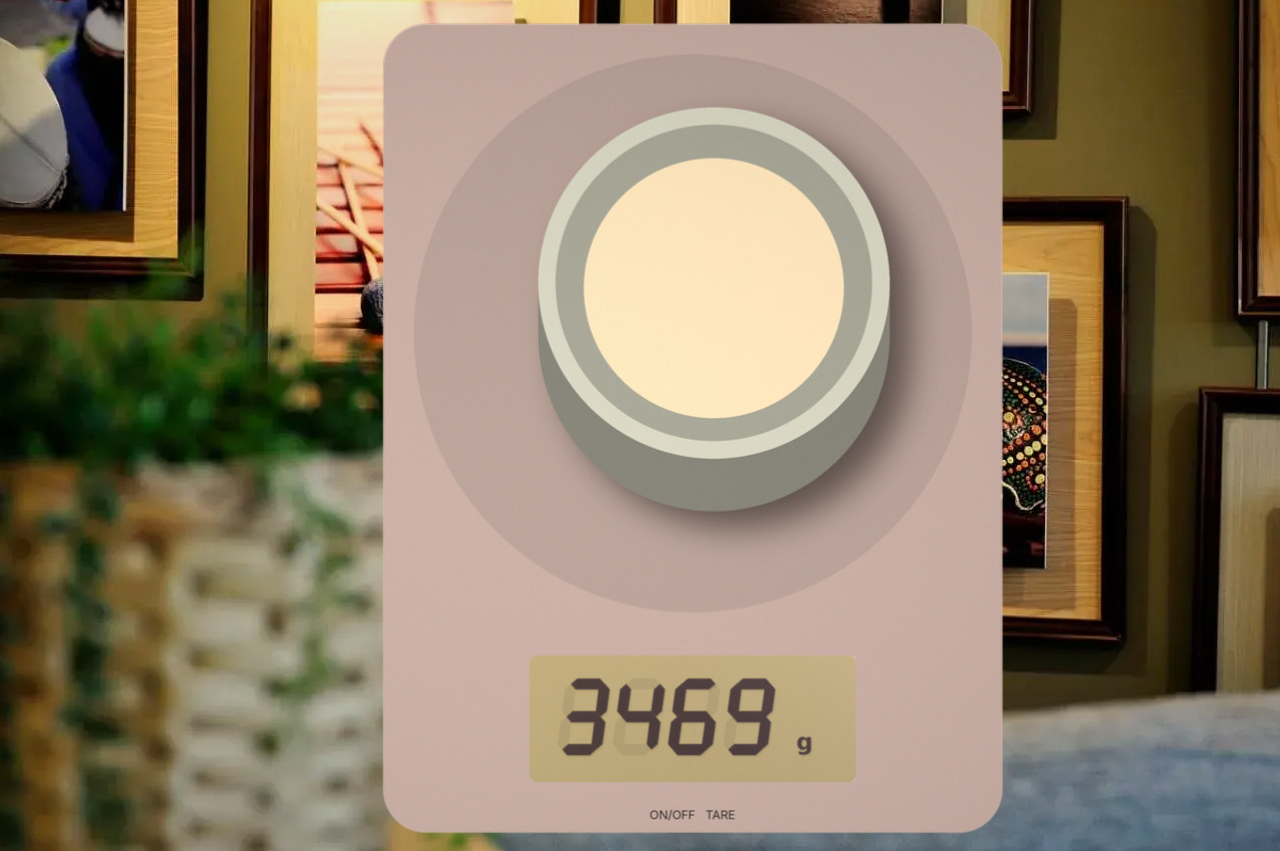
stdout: {"value": 3469, "unit": "g"}
